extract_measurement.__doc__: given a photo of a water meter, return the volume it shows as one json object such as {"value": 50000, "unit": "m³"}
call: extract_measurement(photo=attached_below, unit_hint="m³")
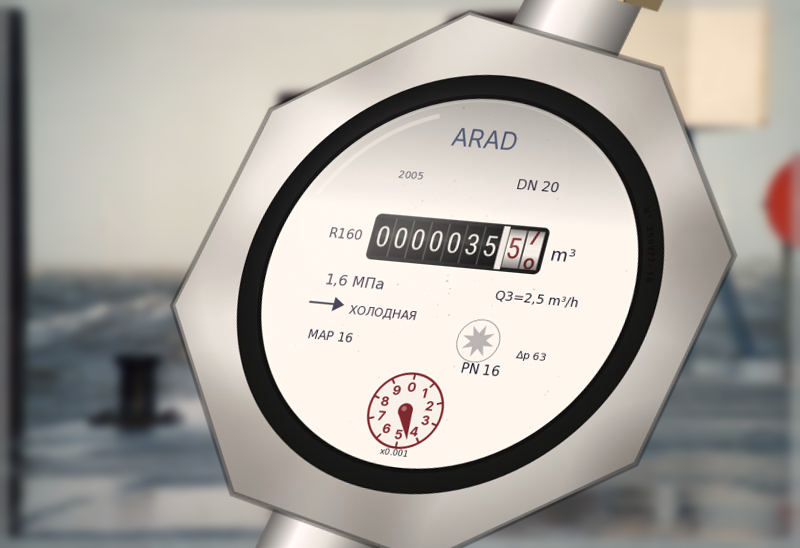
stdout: {"value": 35.574, "unit": "m³"}
